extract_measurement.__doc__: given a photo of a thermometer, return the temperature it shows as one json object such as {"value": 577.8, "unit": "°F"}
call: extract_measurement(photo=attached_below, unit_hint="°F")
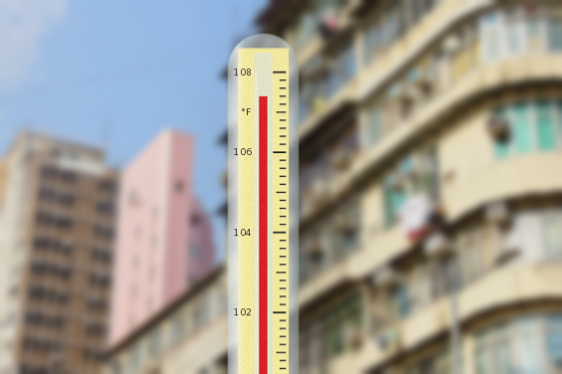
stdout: {"value": 107.4, "unit": "°F"}
